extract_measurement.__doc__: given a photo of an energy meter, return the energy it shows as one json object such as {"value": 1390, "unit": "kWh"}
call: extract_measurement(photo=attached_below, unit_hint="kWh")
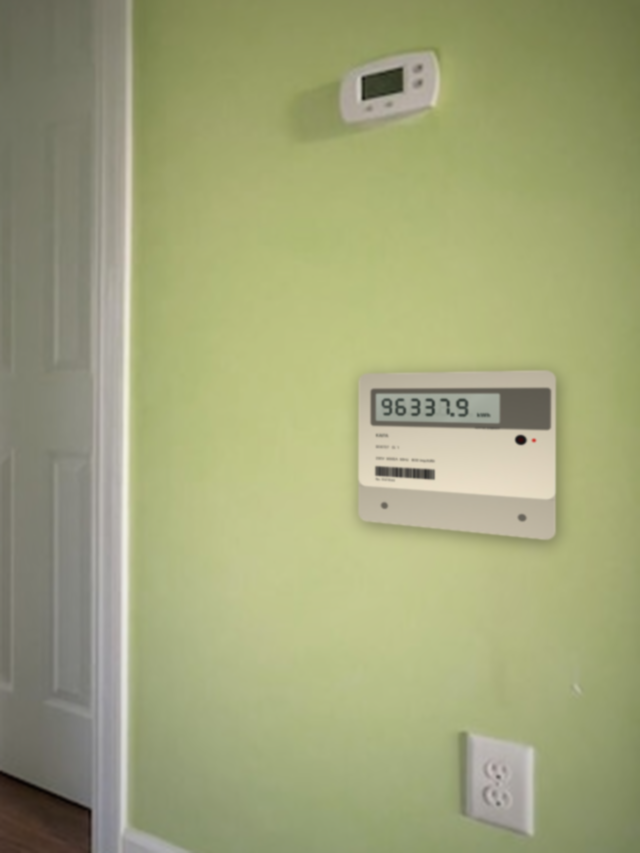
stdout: {"value": 96337.9, "unit": "kWh"}
